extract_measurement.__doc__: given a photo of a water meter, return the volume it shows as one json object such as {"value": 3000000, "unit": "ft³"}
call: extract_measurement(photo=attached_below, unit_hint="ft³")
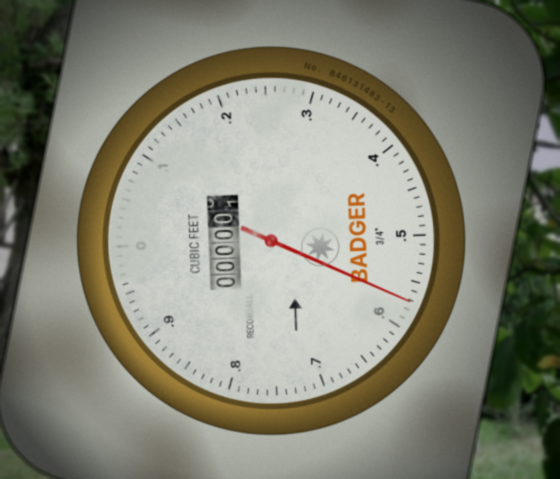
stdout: {"value": 0.57, "unit": "ft³"}
